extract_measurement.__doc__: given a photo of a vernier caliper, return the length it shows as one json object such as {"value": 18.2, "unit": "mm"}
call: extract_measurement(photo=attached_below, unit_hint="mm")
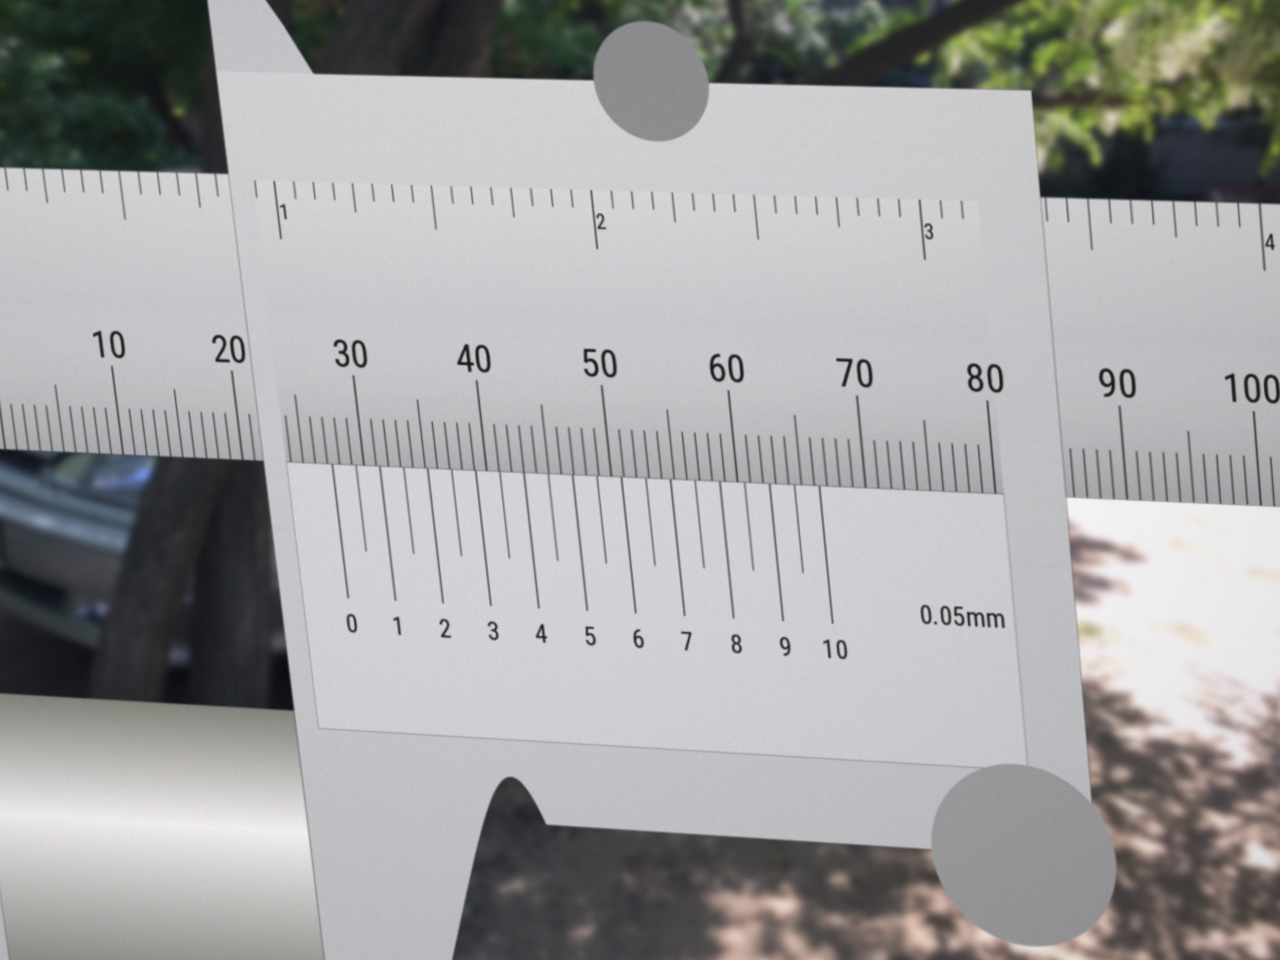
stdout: {"value": 27.4, "unit": "mm"}
